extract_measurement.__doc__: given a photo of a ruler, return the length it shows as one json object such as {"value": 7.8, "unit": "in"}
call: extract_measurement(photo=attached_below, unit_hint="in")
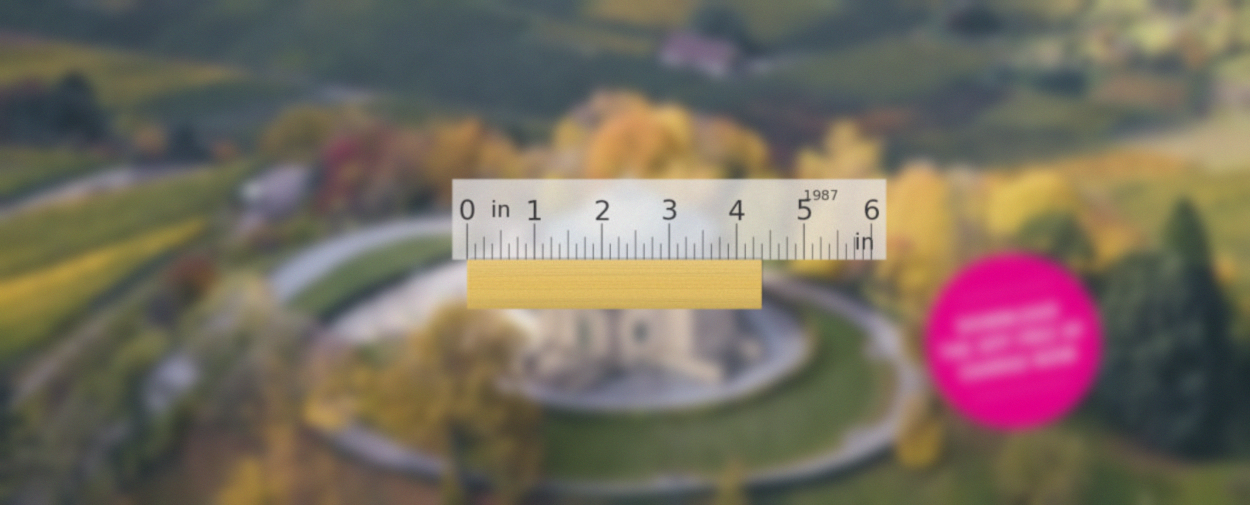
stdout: {"value": 4.375, "unit": "in"}
